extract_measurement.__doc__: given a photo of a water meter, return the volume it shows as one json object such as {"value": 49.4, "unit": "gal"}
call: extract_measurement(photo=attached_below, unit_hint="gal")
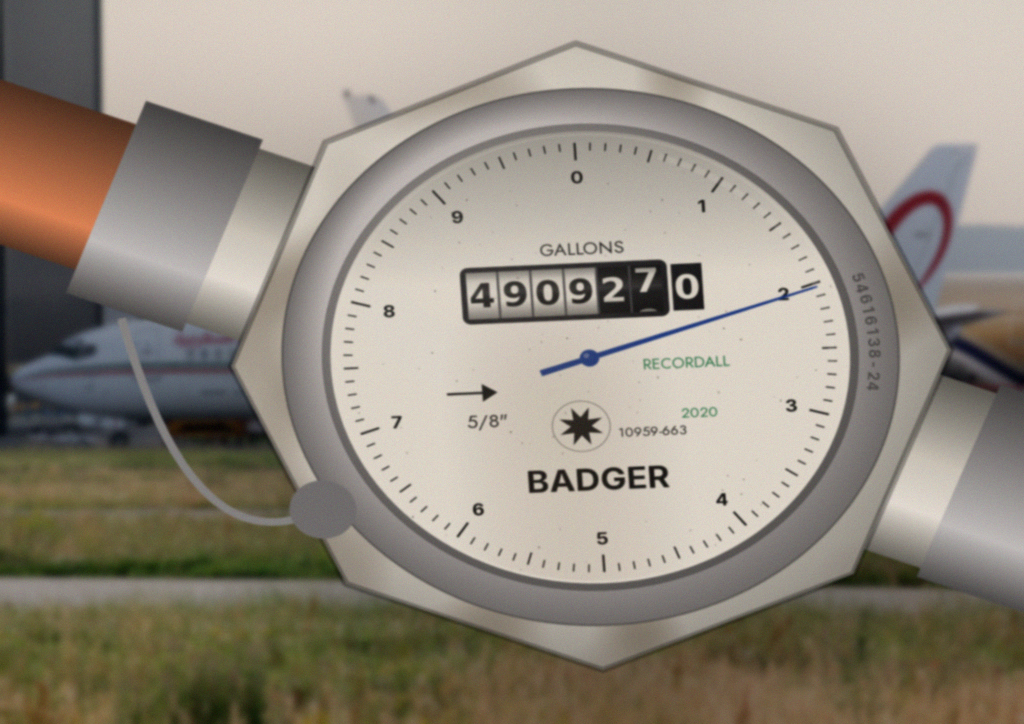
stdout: {"value": 4909272.0, "unit": "gal"}
